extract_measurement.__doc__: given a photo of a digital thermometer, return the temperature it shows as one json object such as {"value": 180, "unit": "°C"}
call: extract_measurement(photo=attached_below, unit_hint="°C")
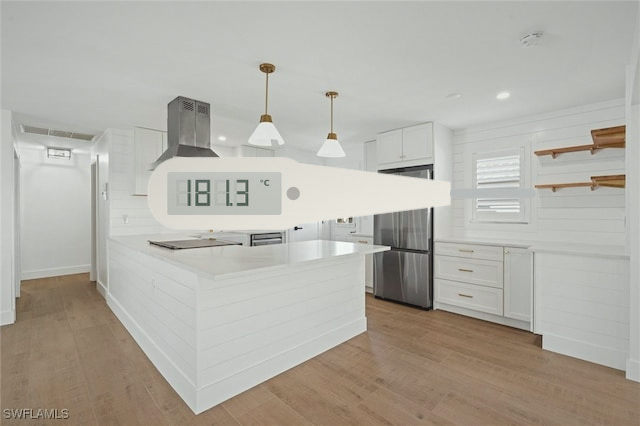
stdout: {"value": 181.3, "unit": "°C"}
